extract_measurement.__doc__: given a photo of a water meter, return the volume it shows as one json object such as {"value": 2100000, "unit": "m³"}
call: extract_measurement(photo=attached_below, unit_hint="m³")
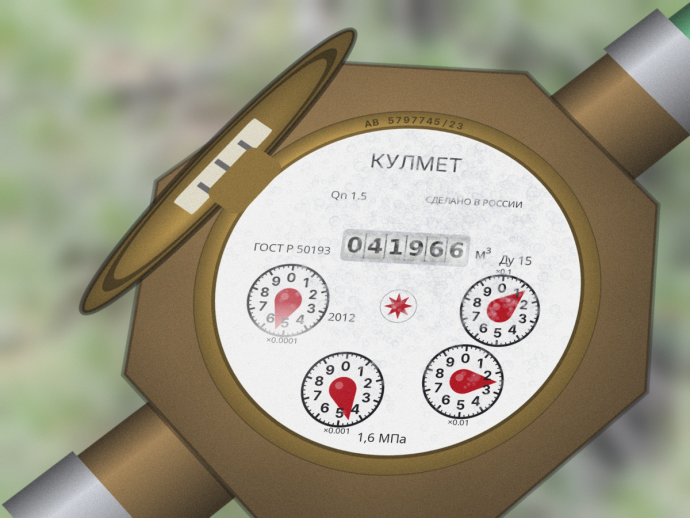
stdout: {"value": 41966.1245, "unit": "m³"}
